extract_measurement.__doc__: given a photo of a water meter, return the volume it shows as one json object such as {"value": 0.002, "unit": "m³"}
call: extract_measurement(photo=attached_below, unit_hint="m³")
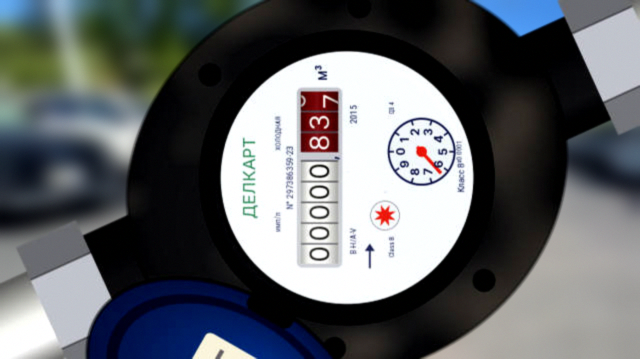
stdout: {"value": 0.8366, "unit": "m³"}
